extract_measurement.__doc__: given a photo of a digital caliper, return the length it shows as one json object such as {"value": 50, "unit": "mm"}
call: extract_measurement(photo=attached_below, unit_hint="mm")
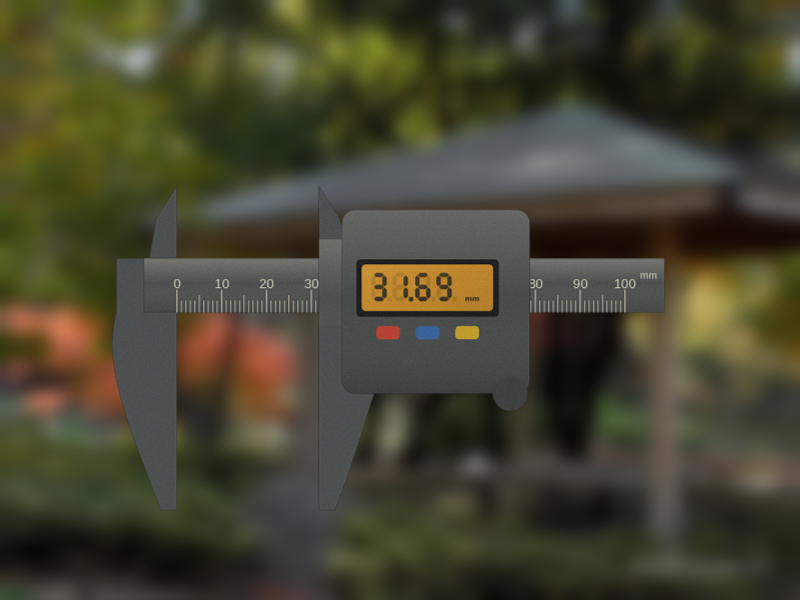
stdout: {"value": 31.69, "unit": "mm"}
